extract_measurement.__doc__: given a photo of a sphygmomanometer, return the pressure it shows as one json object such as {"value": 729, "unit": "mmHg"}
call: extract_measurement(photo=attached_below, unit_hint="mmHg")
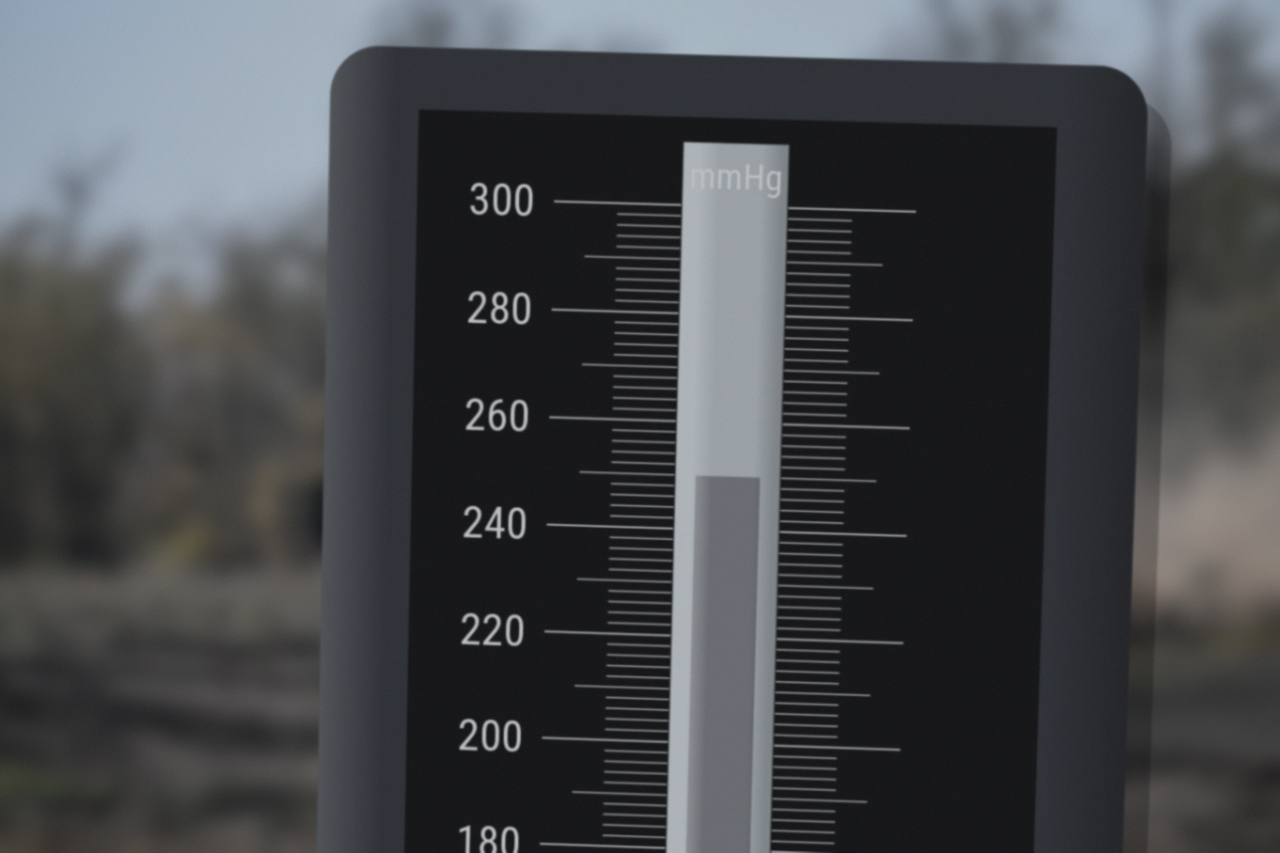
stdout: {"value": 250, "unit": "mmHg"}
